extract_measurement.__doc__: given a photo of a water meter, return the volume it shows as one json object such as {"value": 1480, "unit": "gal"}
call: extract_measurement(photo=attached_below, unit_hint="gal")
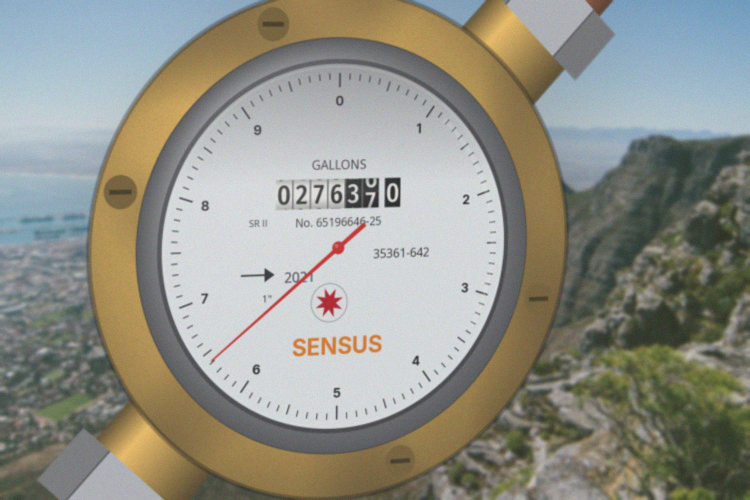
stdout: {"value": 276366.4, "unit": "gal"}
